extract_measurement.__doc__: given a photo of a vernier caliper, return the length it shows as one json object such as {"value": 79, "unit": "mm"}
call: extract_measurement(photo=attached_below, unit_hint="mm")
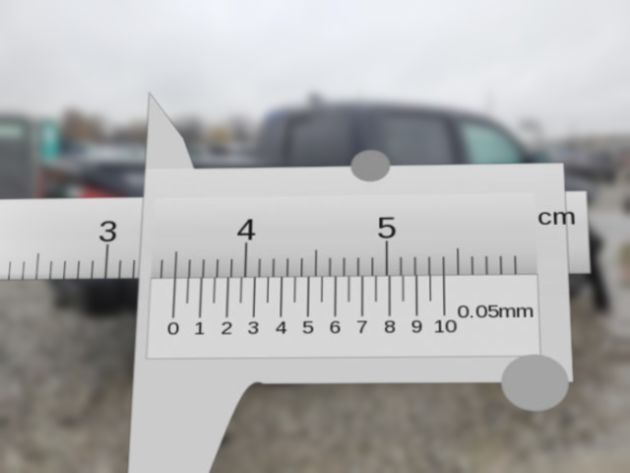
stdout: {"value": 35.0, "unit": "mm"}
